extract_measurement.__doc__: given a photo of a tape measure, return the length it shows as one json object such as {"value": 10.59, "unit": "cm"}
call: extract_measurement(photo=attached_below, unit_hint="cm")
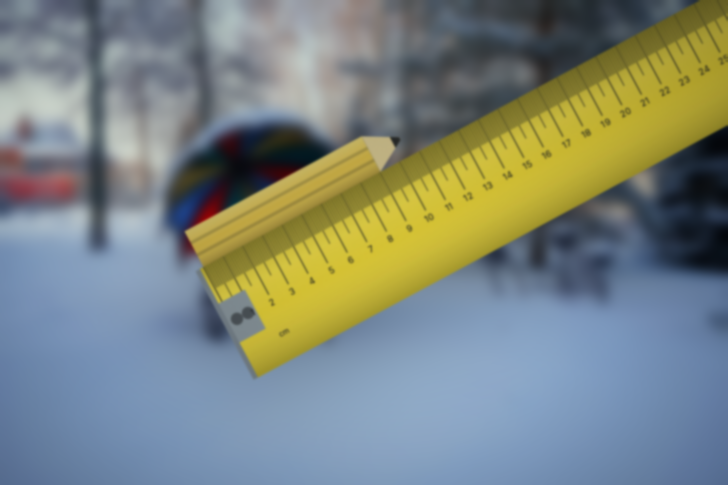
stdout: {"value": 10.5, "unit": "cm"}
